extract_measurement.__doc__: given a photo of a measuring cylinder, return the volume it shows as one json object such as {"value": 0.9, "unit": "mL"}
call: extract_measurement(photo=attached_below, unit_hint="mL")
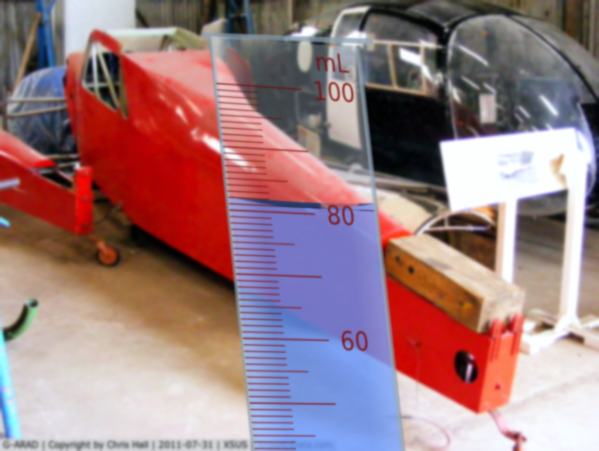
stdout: {"value": 81, "unit": "mL"}
